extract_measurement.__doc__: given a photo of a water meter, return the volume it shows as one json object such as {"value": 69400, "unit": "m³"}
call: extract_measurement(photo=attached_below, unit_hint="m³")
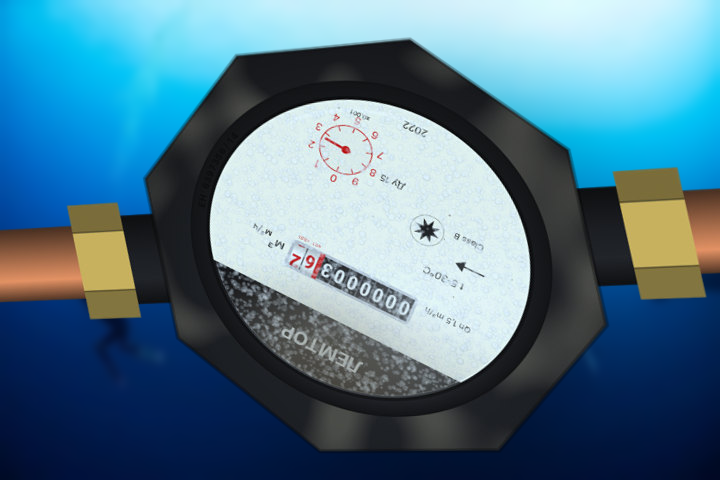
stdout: {"value": 3.622, "unit": "m³"}
